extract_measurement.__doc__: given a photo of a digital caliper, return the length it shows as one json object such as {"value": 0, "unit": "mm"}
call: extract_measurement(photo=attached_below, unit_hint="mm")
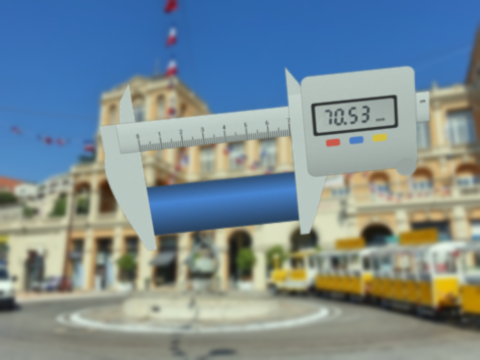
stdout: {"value": 70.53, "unit": "mm"}
